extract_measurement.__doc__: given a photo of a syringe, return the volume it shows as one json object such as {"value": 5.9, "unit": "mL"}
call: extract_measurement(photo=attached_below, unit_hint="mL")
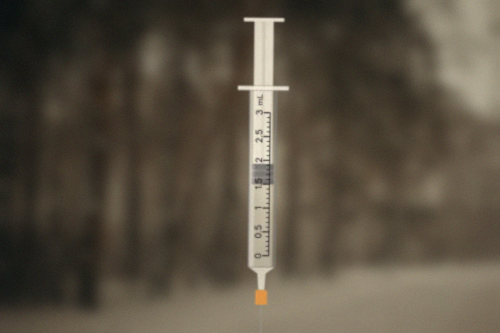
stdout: {"value": 1.5, "unit": "mL"}
